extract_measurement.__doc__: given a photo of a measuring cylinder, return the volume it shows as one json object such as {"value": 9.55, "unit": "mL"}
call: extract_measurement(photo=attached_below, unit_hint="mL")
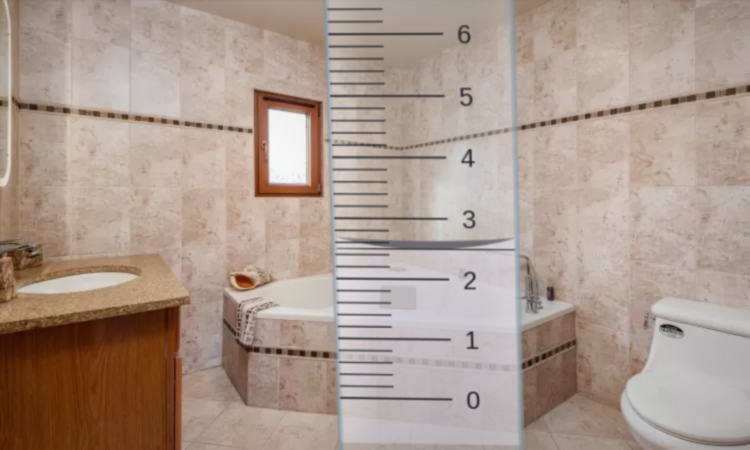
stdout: {"value": 2.5, "unit": "mL"}
